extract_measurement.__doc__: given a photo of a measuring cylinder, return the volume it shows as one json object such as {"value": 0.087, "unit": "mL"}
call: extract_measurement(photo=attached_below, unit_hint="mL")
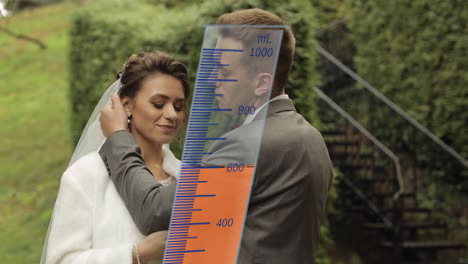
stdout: {"value": 600, "unit": "mL"}
